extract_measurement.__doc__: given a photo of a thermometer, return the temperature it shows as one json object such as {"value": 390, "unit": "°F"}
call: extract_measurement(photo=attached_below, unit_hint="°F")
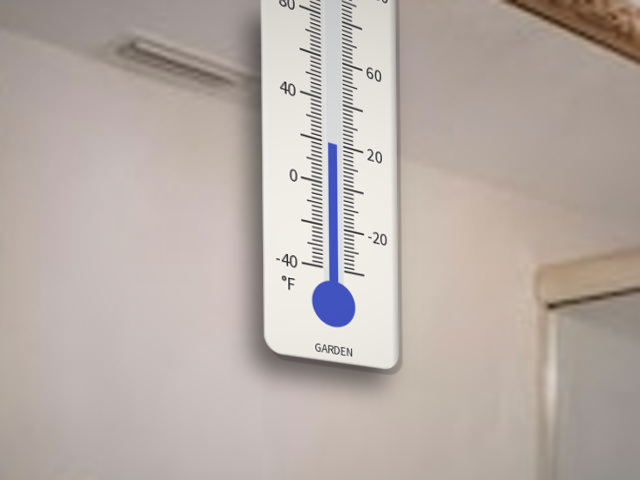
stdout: {"value": 20, "unit": "°F"}
